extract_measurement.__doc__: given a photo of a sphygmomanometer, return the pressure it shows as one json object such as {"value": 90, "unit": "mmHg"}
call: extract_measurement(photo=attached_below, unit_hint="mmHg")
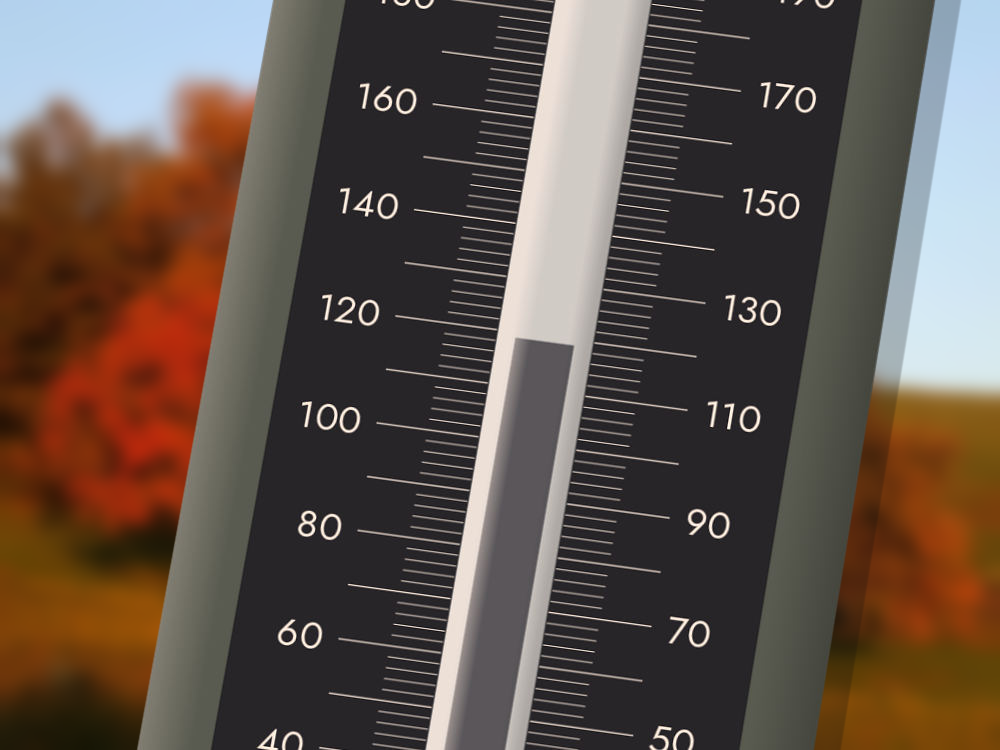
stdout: {"value": 119, "unit": "mmHg"}
